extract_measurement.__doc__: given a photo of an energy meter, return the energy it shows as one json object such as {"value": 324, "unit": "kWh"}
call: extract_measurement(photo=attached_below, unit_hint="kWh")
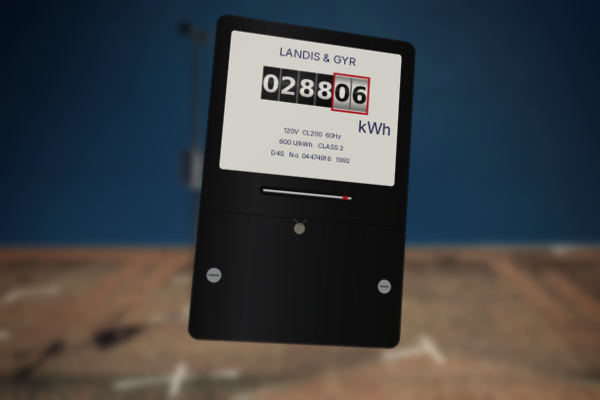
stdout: {"value": 288.06, "unit": "kWh"}
